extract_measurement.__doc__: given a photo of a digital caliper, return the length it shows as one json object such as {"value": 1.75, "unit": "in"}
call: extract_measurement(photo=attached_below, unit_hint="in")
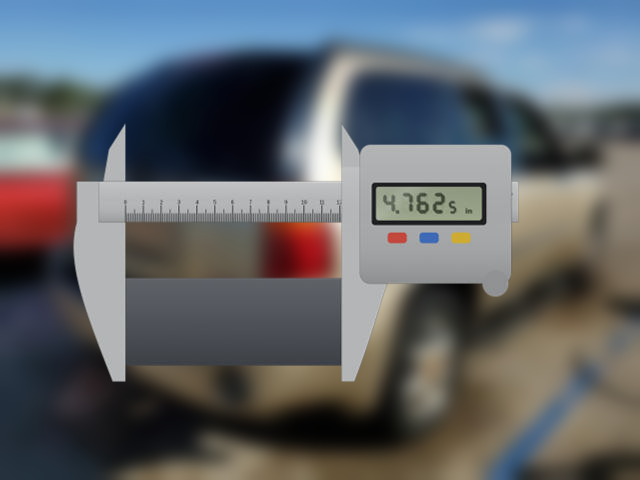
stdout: {"value": 4.7625, "unit": "in"}
